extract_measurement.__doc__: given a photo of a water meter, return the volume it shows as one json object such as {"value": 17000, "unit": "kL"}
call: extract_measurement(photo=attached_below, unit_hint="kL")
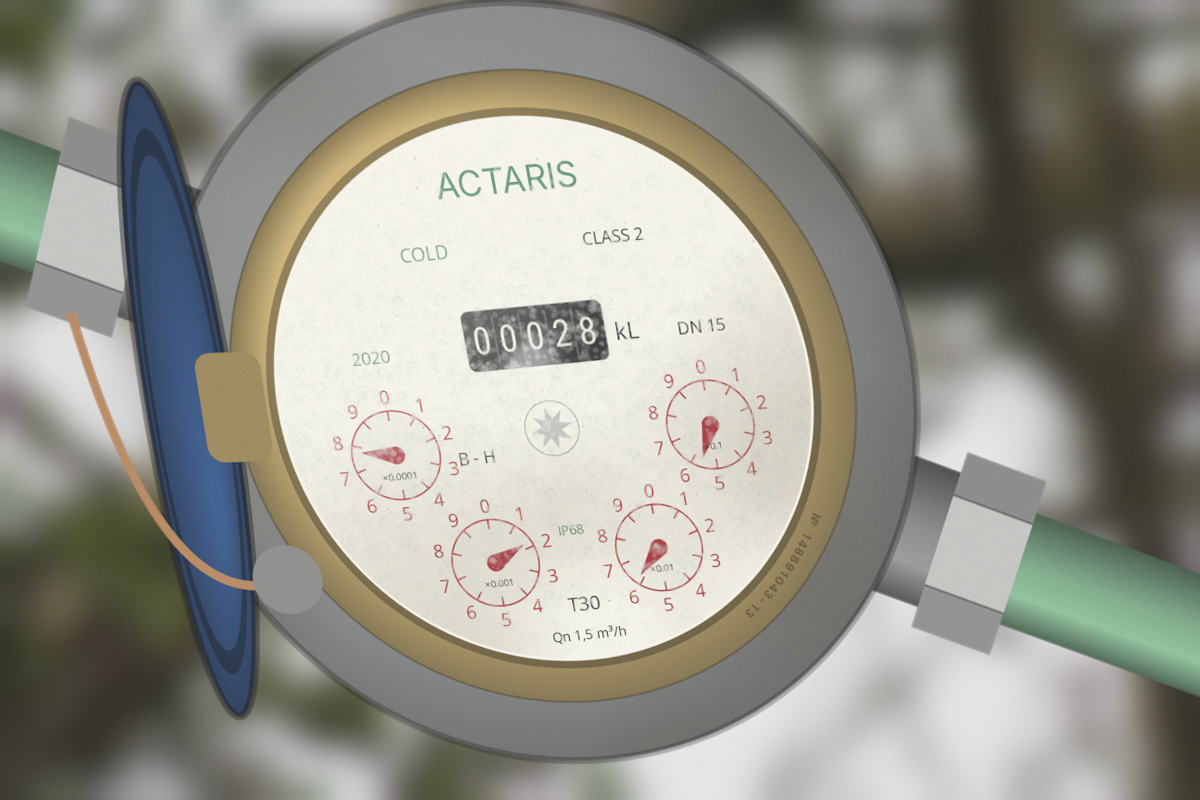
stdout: {"value": 28.5617, "unit": "kL"}
